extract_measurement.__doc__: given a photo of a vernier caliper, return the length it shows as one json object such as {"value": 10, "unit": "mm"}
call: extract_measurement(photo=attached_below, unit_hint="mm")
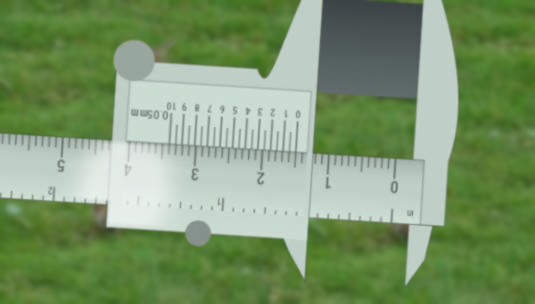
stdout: {"value": 15.0, "unit": "mm"}
